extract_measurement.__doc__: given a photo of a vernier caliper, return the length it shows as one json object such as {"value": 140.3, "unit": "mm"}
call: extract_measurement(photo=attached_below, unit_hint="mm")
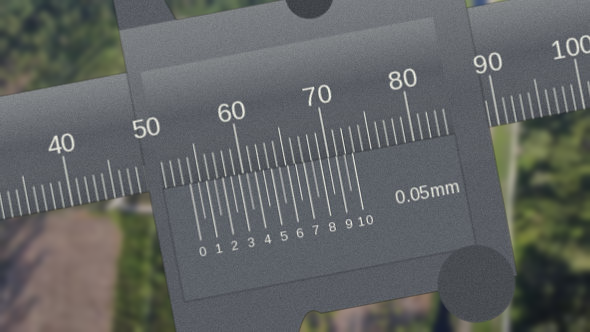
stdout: {"value": 53.8, "unit": "mm"}
